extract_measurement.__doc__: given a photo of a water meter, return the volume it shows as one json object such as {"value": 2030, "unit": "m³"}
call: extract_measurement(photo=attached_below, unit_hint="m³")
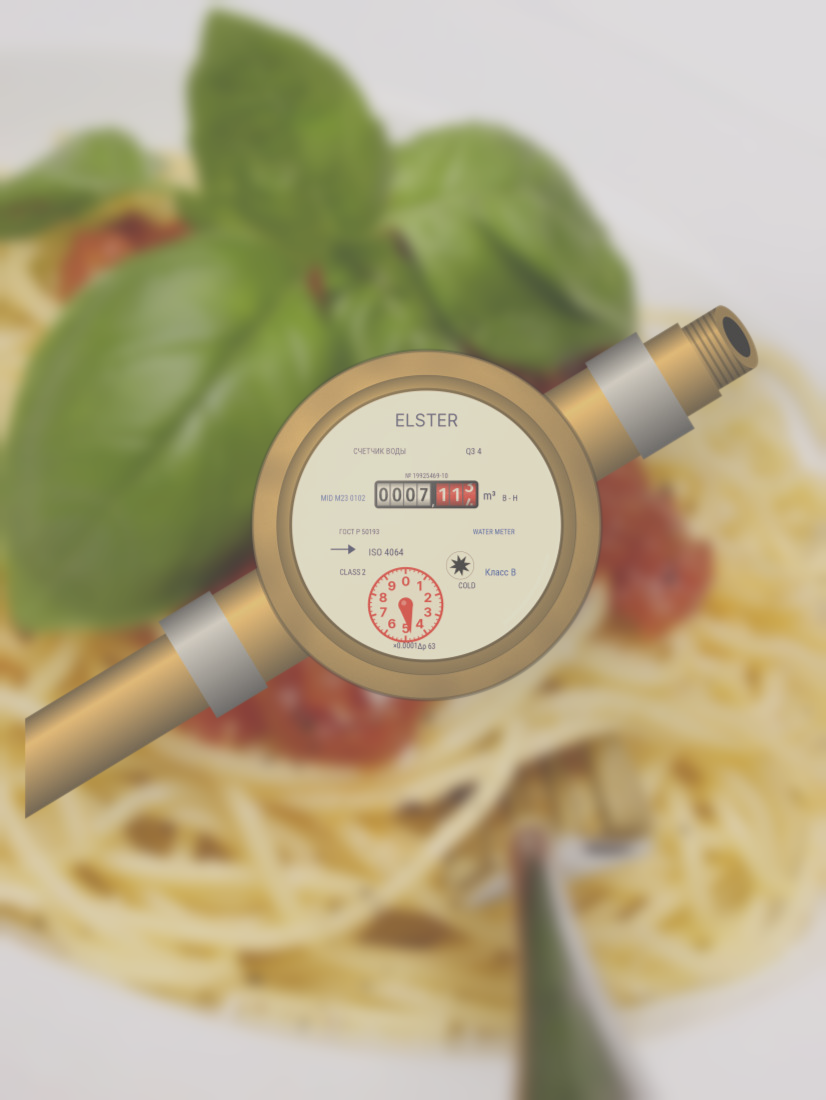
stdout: {"value": 7.1134, "unit": "m³"}
